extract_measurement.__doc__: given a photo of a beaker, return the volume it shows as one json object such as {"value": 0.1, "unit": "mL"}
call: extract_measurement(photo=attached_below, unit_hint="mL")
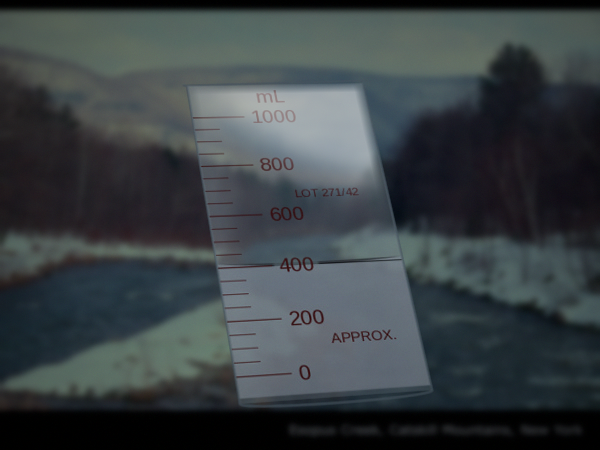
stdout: {"value": 400, "unit": "mL"}
